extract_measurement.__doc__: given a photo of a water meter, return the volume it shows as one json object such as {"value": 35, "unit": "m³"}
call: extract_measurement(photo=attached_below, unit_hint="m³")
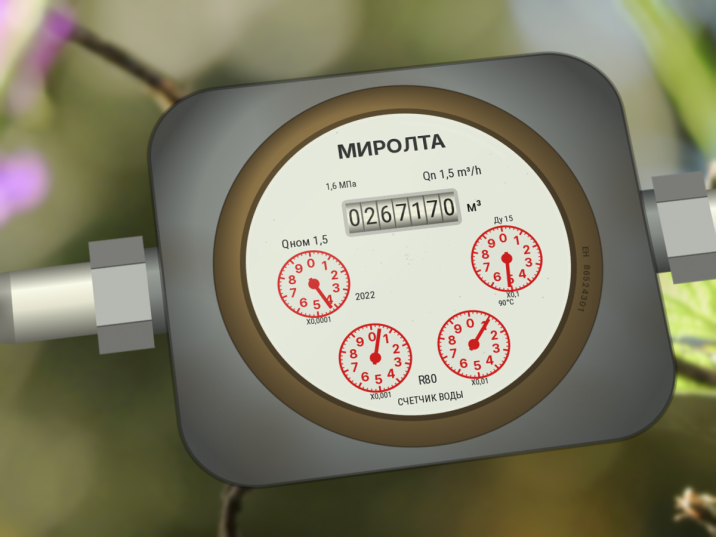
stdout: {"value": 267170.5104, "unit": "m³"}
